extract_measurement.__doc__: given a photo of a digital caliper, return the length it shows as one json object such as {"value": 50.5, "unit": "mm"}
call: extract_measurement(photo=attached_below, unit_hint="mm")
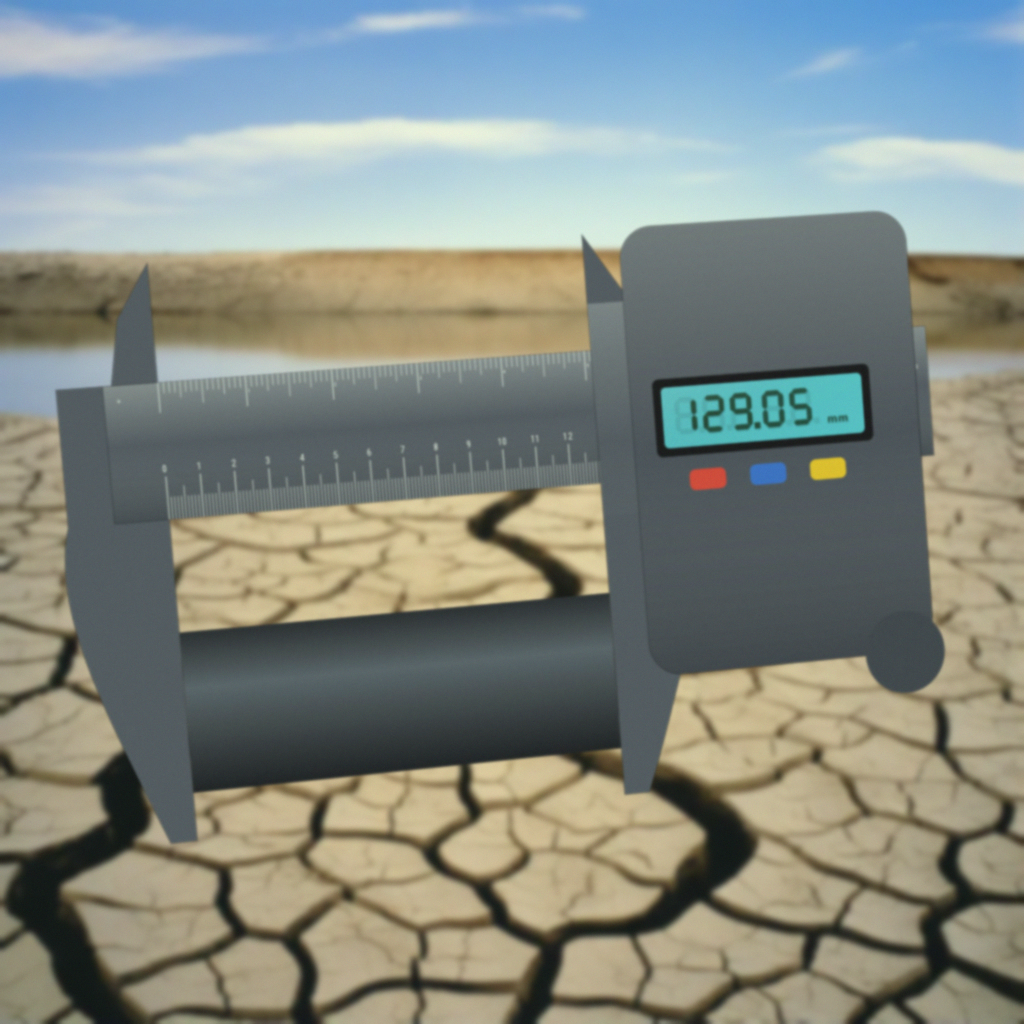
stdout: {"value": 129.05, "unit": "mm"}
